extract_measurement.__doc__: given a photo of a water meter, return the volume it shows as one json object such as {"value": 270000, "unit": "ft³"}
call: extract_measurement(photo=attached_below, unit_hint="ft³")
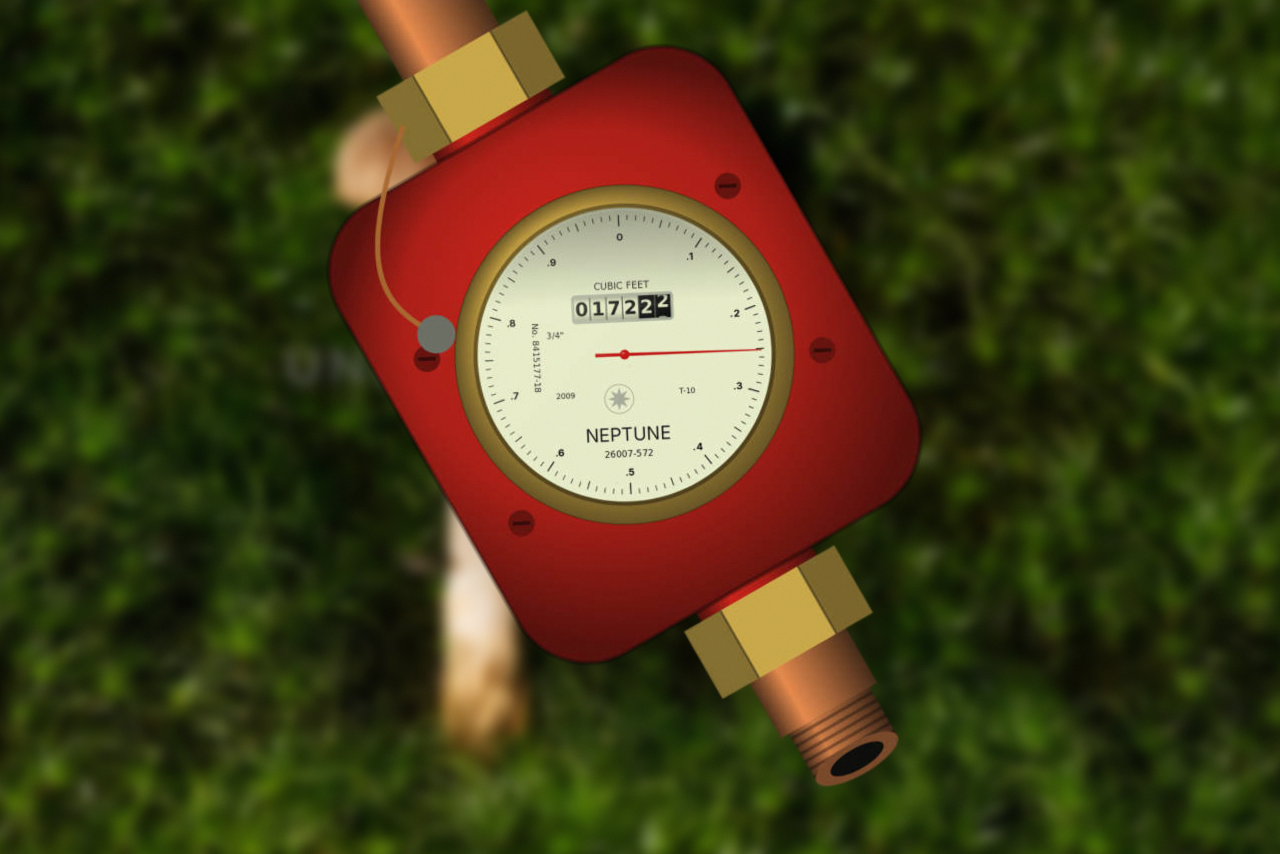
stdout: {"value": 17222.25, "unit": "ft³"}
